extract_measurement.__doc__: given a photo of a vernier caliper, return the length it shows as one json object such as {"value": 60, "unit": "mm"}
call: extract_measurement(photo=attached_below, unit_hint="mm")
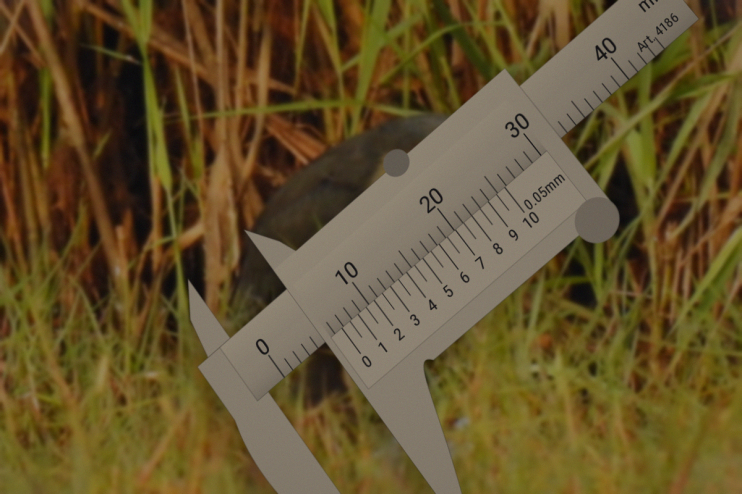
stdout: {"value": 6.8, "unit": "mm"}
